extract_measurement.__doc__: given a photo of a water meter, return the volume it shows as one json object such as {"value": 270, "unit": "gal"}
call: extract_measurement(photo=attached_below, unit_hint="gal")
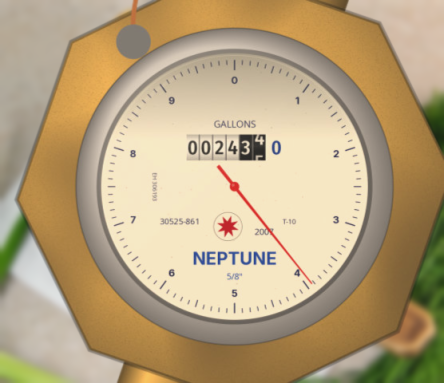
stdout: {"value": 24343.9, "unit": "gal"}
